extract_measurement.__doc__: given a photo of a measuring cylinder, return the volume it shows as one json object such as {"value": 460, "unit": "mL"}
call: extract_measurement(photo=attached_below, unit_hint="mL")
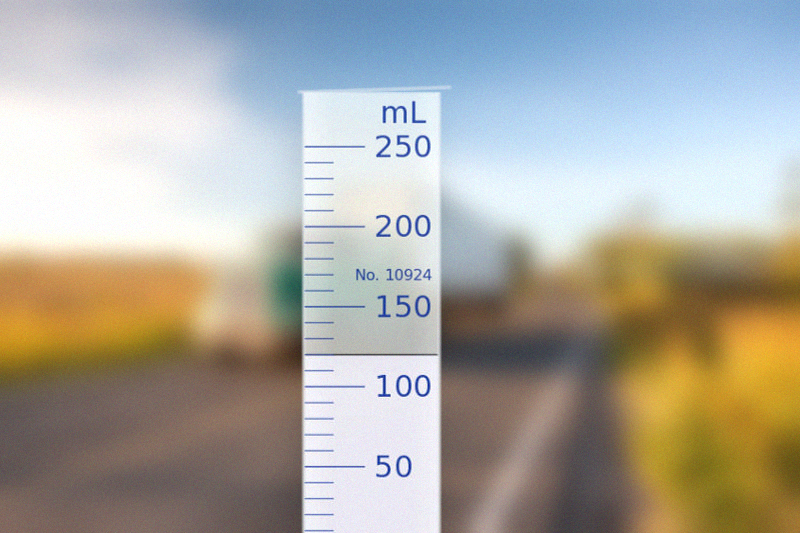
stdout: {"value": 120, "unit": "mL"}
